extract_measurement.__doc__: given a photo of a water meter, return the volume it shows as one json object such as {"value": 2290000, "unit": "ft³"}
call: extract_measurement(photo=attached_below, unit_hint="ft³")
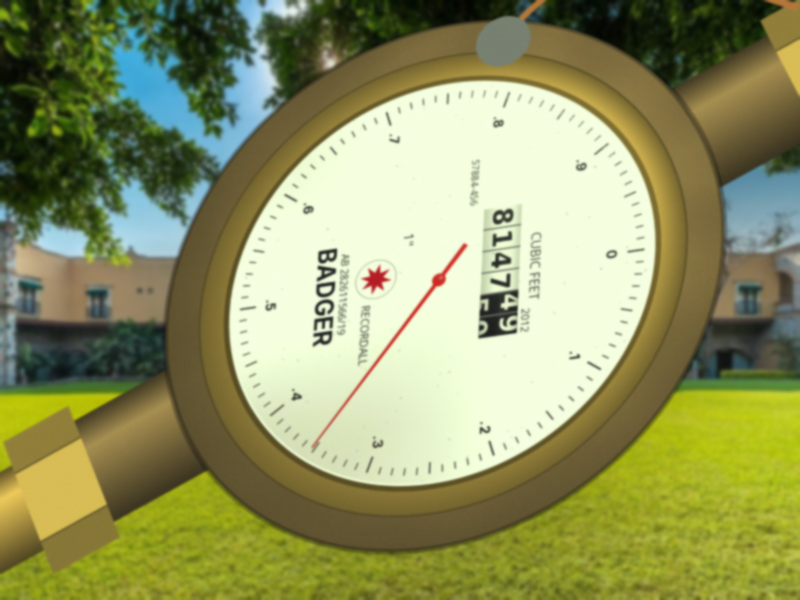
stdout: {"value": 814749.35, "unit": "ft³"}
